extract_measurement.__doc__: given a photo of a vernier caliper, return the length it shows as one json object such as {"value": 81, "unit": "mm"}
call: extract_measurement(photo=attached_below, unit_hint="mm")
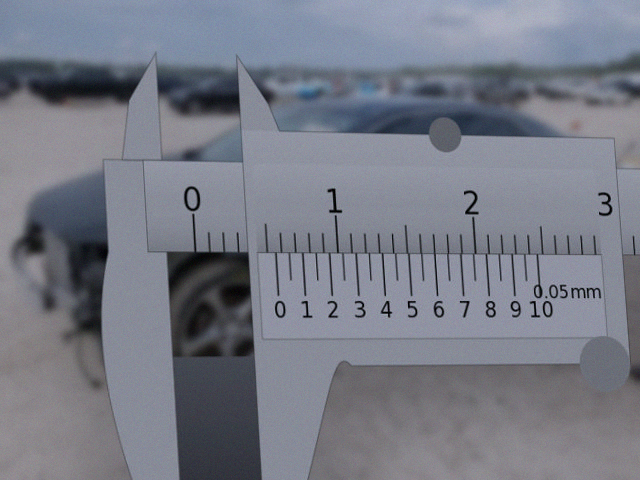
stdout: {"value": 5.6, "unit": "mm"}
